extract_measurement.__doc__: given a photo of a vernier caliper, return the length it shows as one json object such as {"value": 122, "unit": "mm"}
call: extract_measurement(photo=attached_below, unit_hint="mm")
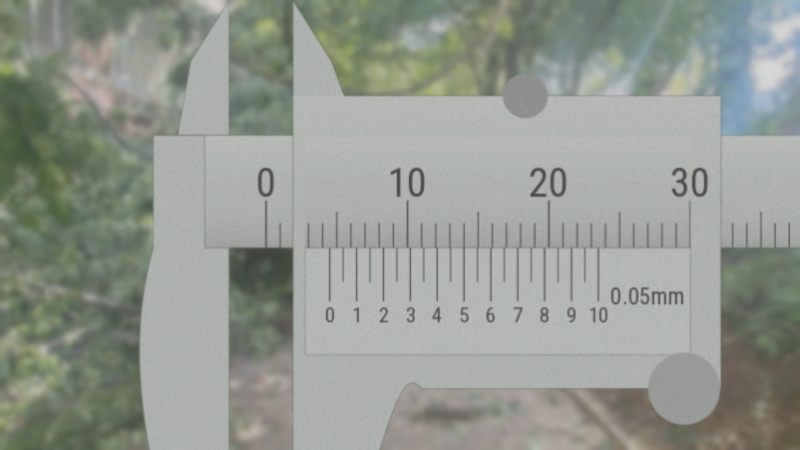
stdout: {"value": 4.5, "unit": "mm"}
